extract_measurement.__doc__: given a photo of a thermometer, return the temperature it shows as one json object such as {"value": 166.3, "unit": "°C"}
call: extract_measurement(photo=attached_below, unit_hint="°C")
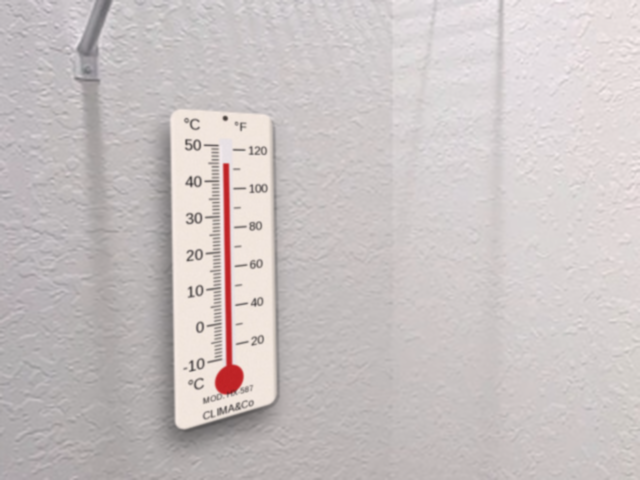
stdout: {"value": 45, "unit": "°C"}
